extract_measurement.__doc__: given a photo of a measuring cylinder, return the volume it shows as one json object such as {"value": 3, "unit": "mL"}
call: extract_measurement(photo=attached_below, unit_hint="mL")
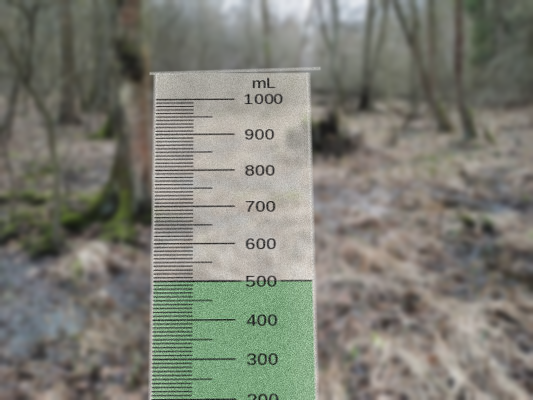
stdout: {"value": 500, "unit": "mL"}
